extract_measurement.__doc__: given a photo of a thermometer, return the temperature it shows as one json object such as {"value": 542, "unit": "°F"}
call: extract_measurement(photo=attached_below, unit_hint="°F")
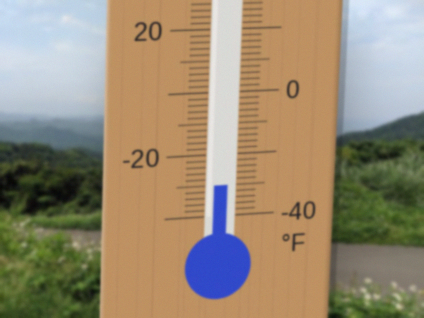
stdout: {"value": -30, "unit": "°F"}
